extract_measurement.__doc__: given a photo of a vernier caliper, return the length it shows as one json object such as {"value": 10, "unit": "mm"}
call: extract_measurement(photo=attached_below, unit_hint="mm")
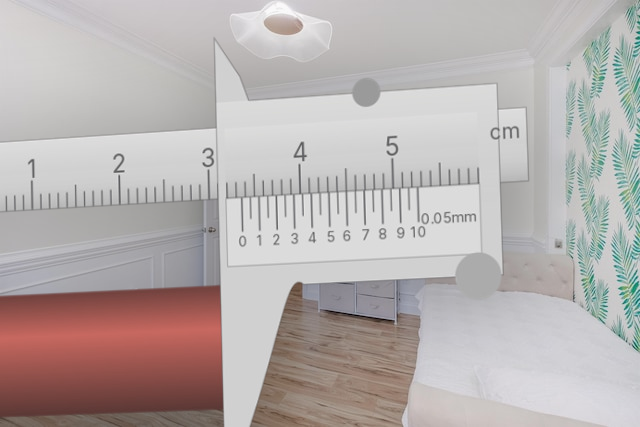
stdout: {"value": 33.6, "unit": "mm"}
